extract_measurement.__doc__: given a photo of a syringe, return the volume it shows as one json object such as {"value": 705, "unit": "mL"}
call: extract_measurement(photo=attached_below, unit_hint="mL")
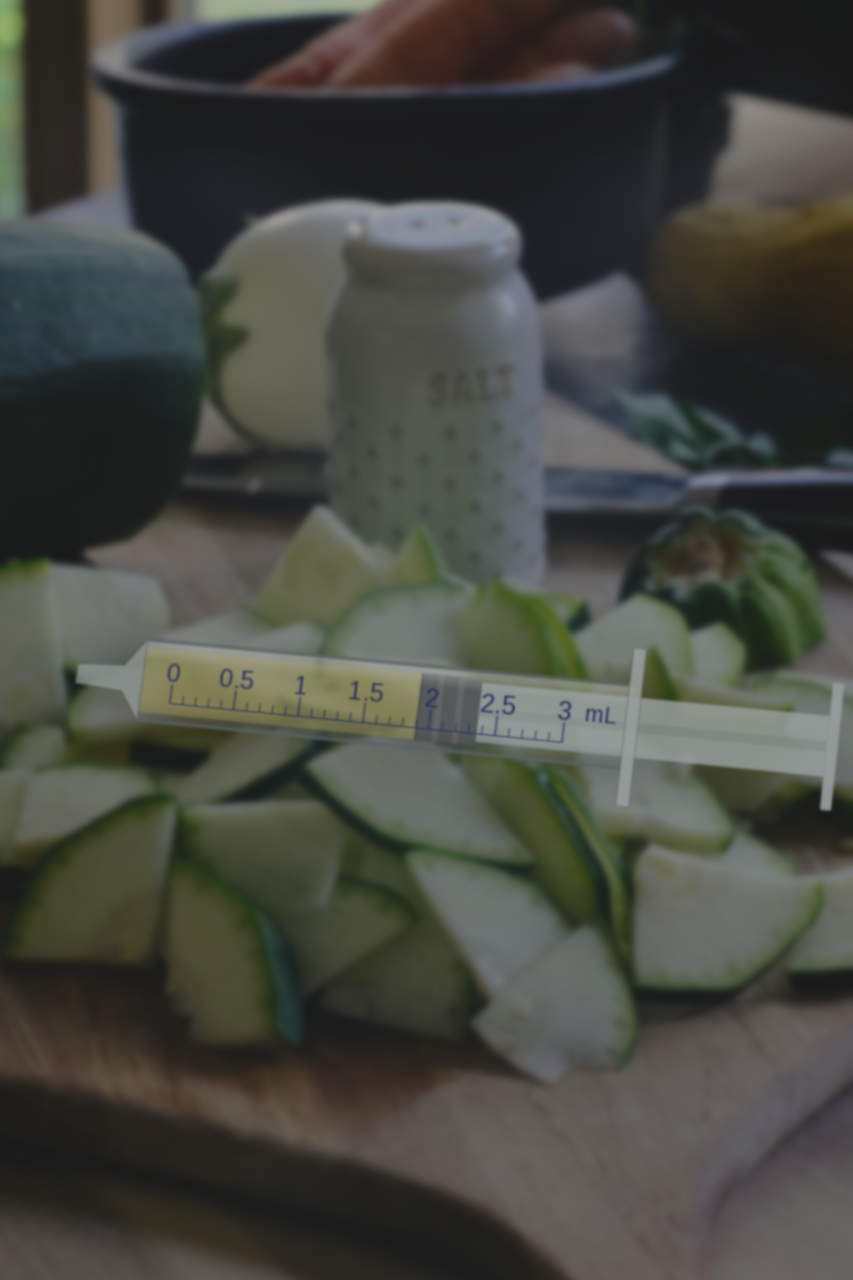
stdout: {"value": 1.9, "unit": "mL"}
